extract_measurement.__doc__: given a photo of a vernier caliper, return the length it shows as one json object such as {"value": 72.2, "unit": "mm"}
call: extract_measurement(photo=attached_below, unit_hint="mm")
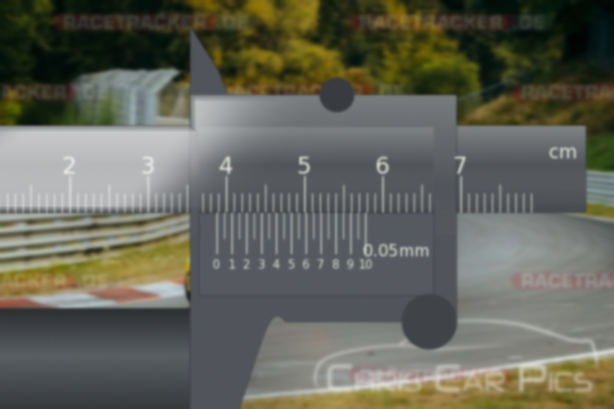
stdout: {"value": 38.8, "unit": "mm"}
